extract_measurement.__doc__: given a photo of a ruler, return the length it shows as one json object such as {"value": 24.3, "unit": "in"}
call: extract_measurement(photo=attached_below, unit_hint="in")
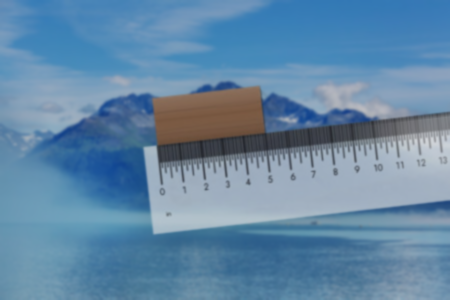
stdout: {"value": 5, "unit": "in"}
